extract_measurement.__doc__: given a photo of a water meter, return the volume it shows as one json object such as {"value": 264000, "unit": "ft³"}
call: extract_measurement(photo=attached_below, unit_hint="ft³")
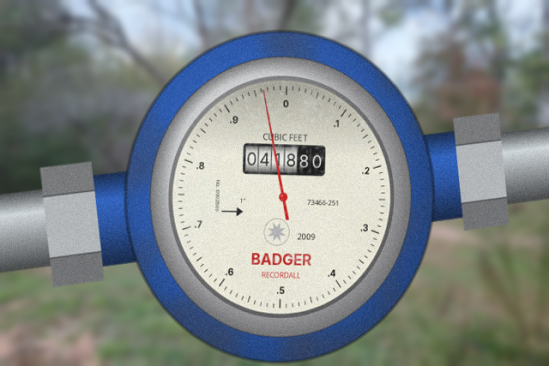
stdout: {"value": 41879.96, "unit": "ft³"}
